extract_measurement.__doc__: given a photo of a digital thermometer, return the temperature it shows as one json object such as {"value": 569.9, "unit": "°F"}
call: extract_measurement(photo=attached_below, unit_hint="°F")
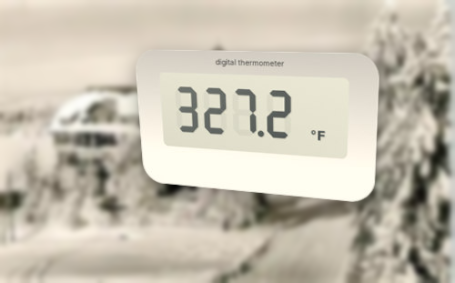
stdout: {"value": 327.2, "unit": "°F"}
